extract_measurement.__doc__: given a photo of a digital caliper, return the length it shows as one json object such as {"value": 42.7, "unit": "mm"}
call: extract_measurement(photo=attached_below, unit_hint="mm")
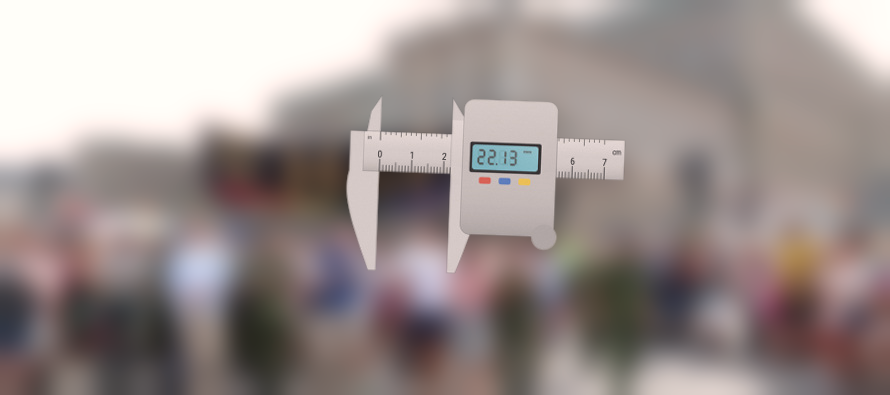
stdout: {"value": 22.13, "unit": "mm"}
